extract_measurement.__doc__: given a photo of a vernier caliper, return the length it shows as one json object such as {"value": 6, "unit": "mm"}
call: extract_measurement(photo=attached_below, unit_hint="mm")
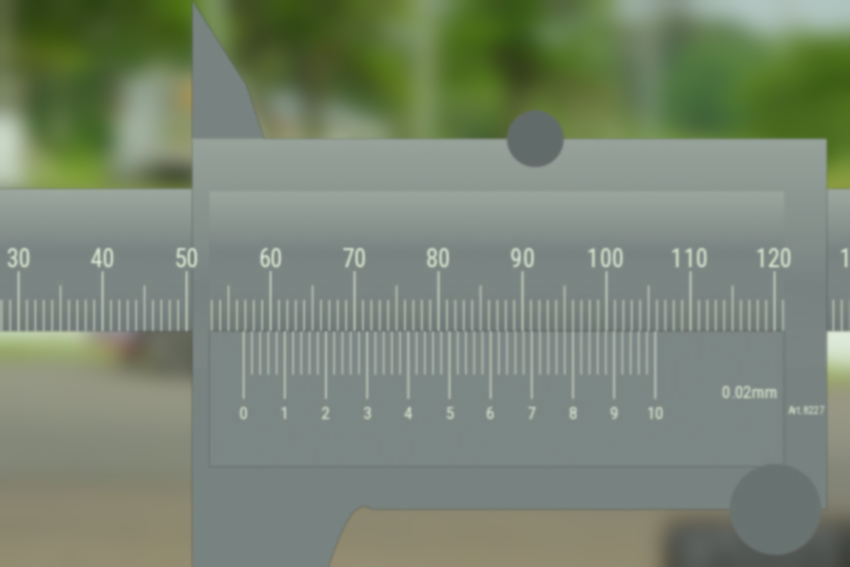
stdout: {"value": 56.8, "unit": "mm"}
